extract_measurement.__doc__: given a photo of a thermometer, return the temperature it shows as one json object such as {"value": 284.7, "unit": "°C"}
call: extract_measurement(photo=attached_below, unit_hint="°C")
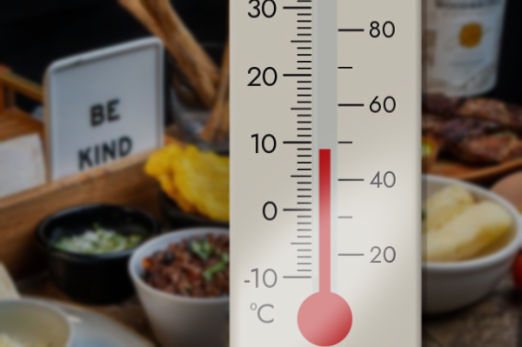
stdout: {"value": 9, "unit": "°C"}
